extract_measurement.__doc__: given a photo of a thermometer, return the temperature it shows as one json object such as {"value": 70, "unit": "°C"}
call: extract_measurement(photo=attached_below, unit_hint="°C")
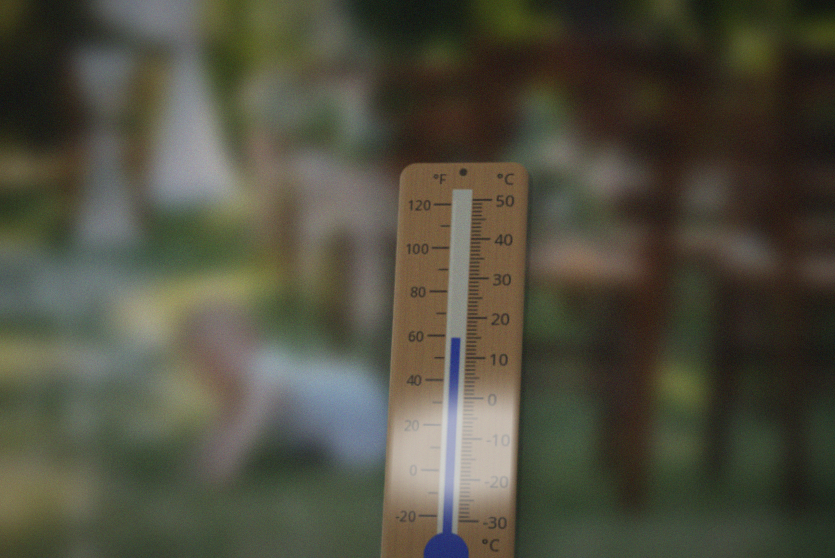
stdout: {"value": 15, "unit": "°C"}
